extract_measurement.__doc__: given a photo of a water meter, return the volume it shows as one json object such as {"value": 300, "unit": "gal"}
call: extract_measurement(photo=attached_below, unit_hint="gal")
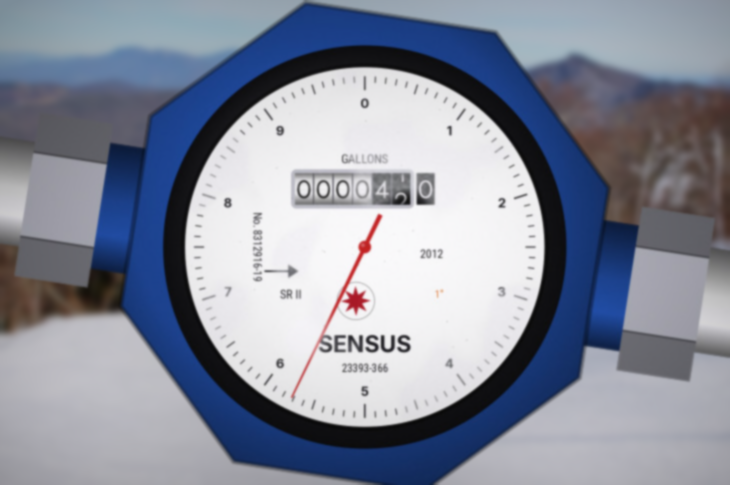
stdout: {"value": 415.7, "unit": "gal"}
